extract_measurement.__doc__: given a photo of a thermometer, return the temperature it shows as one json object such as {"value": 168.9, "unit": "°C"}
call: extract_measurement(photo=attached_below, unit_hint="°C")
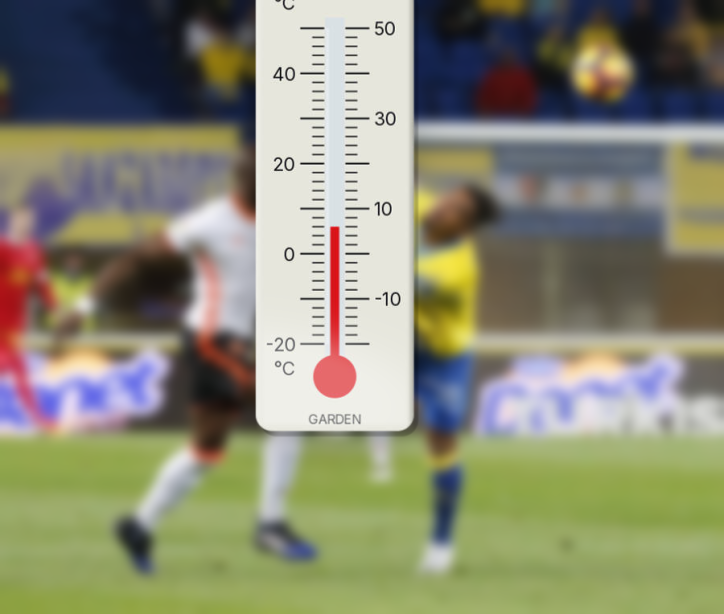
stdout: {"value": 6, "unit": "°C"}
